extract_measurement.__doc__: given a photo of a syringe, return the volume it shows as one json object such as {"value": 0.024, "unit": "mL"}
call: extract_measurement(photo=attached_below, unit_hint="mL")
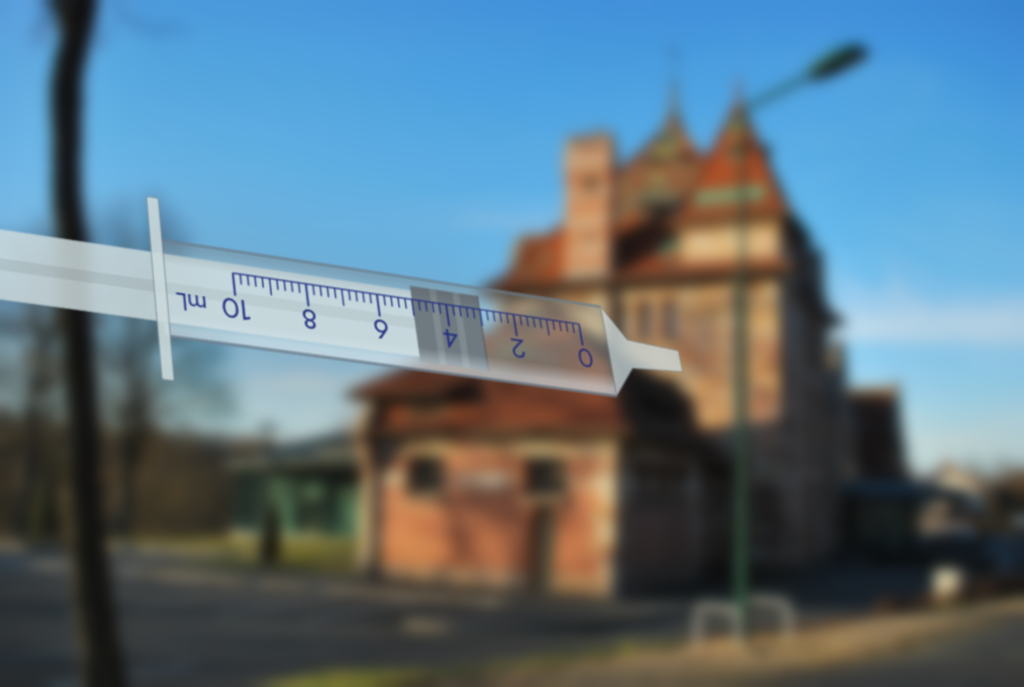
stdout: {"value": 3, "unit": "mL"}
